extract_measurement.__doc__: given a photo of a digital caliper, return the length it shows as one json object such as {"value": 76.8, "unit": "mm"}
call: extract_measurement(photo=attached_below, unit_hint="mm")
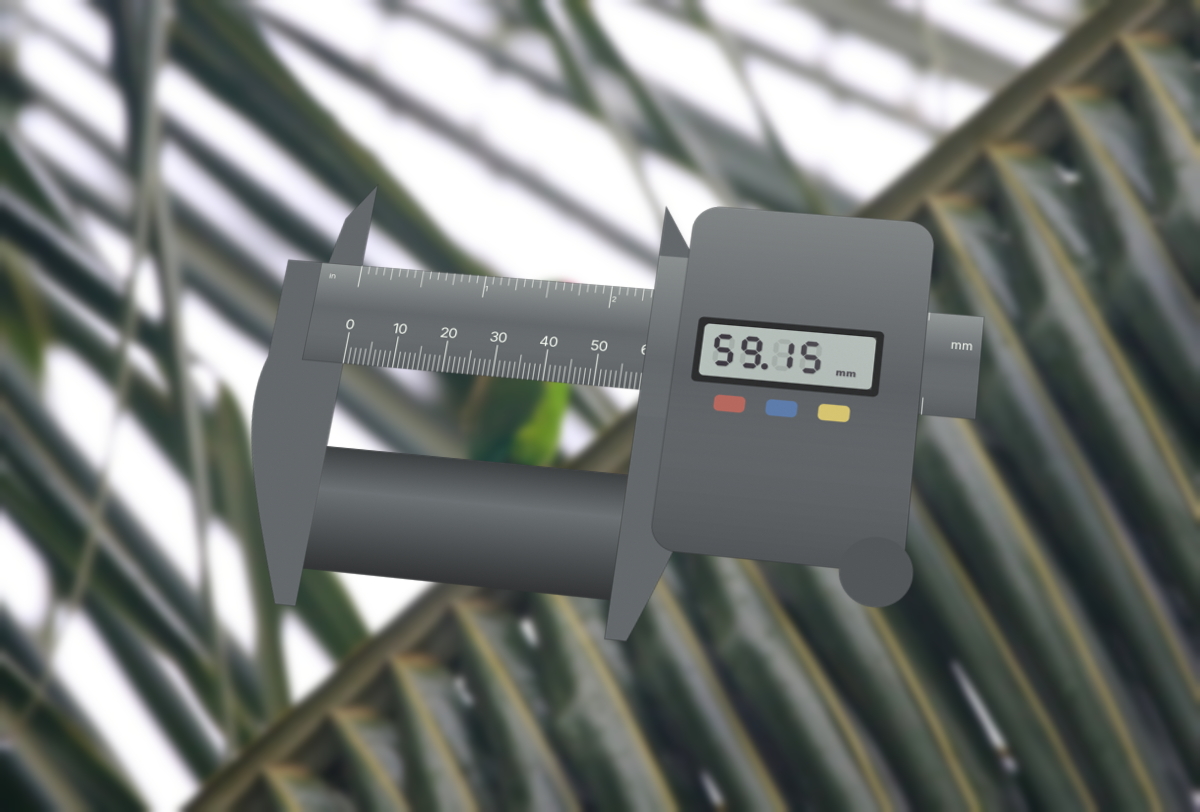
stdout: {"value": 59.15, "unit": "mm"}
